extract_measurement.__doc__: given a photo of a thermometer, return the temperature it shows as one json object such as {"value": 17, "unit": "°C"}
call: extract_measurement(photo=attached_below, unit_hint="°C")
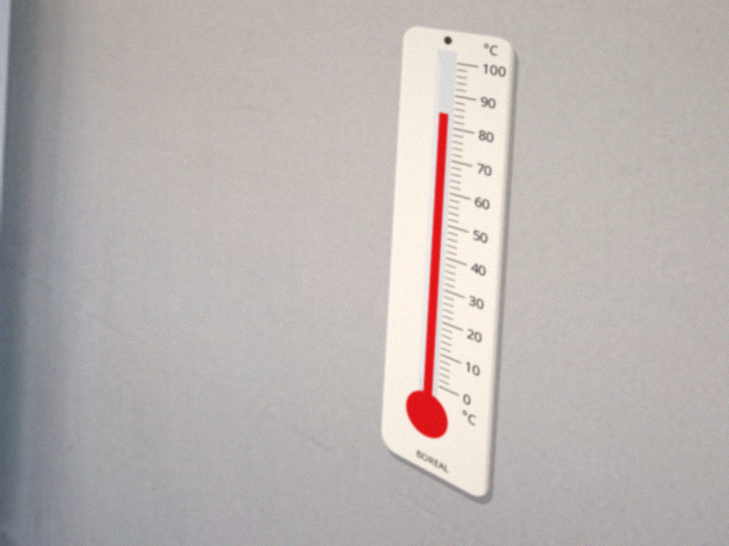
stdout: {"value": 84, "unit": "°C"}
